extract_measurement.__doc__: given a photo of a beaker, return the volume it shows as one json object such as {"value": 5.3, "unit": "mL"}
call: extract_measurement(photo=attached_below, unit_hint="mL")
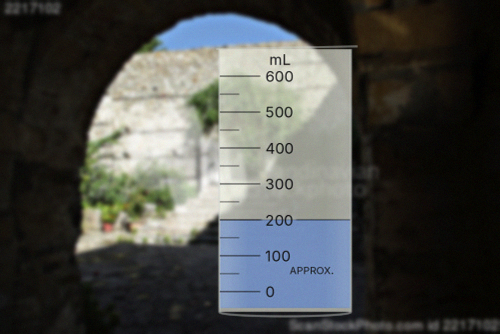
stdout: {"value": 200, "unit": "mL"}
